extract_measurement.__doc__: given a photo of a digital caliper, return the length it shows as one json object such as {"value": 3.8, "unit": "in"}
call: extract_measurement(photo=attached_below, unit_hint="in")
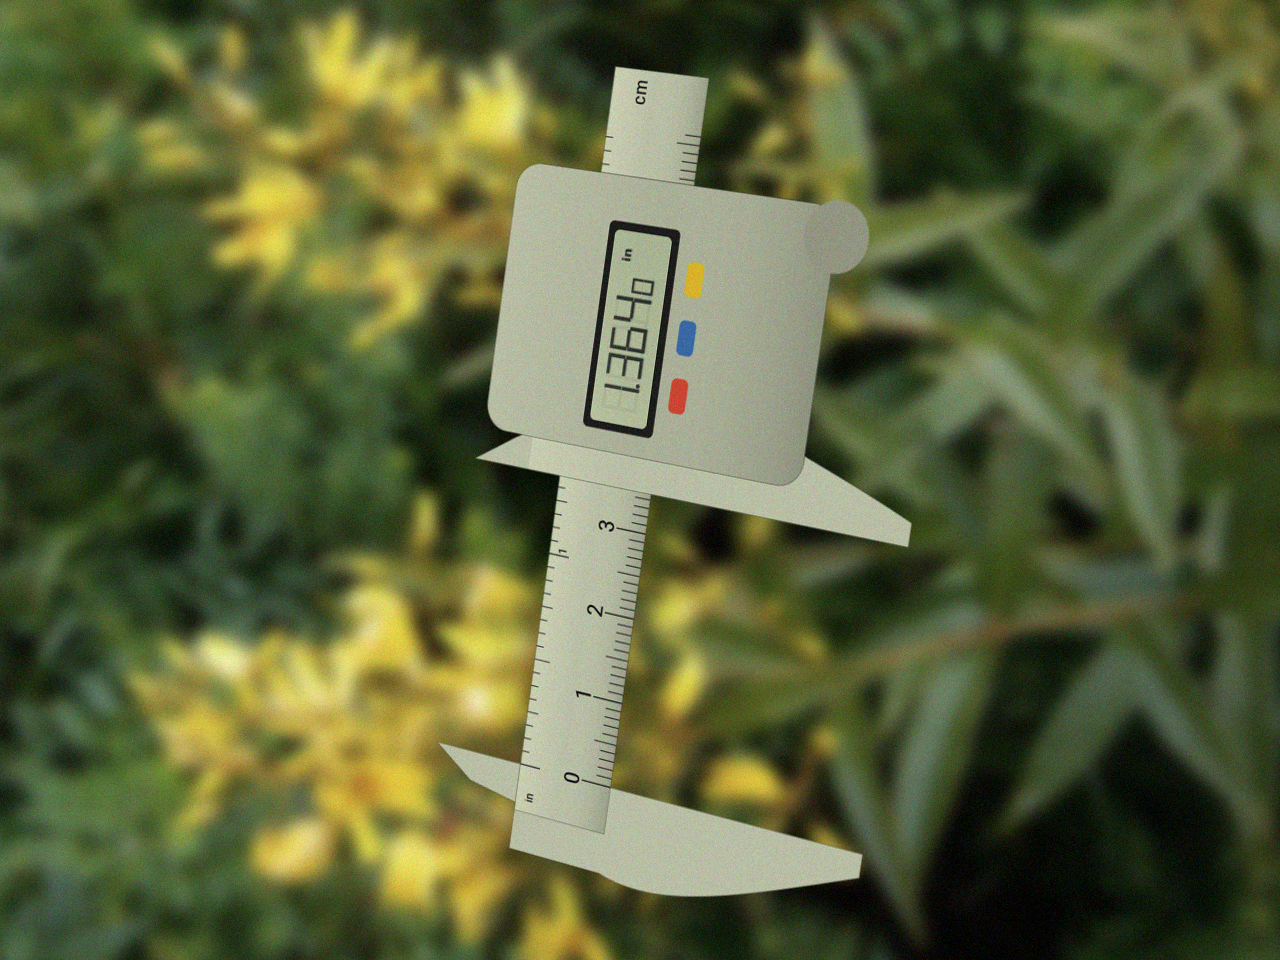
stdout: {"value": 1.3640, "unit": "in"}
